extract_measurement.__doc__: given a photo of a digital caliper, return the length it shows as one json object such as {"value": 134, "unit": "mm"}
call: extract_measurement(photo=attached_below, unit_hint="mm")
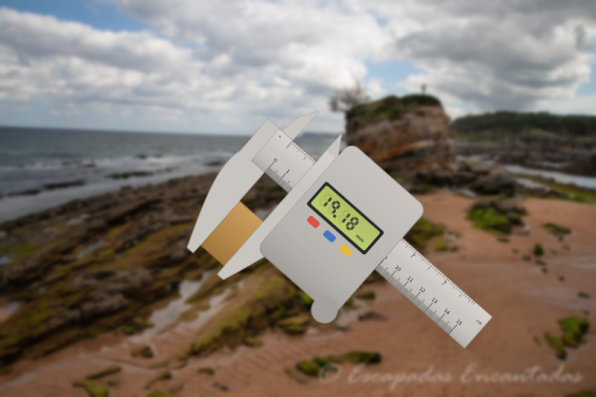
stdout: {"value": 19.18, "unit": "mm"}
